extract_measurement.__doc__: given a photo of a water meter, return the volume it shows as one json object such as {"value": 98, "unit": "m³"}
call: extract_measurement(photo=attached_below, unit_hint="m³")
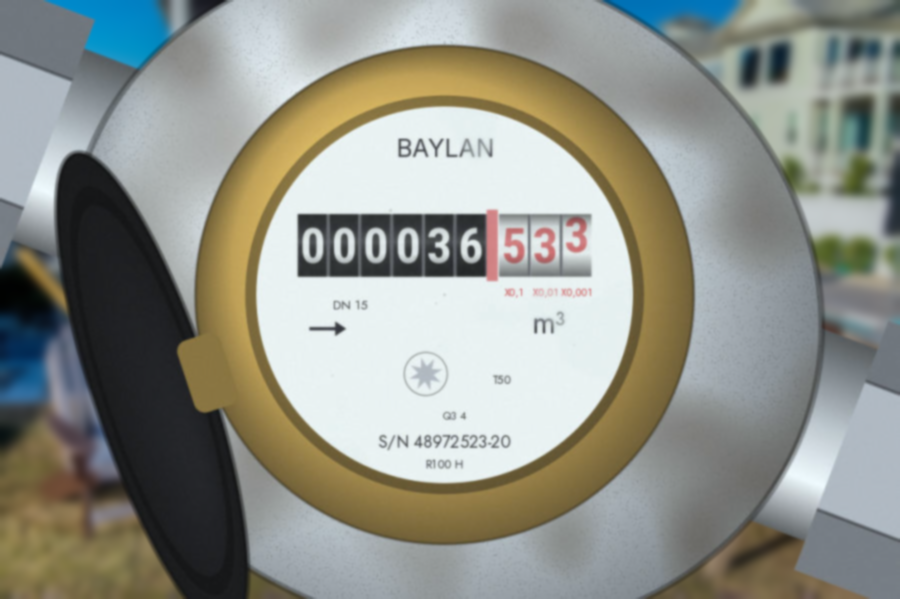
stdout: {"value": 36.533, "unit": "m³"}
